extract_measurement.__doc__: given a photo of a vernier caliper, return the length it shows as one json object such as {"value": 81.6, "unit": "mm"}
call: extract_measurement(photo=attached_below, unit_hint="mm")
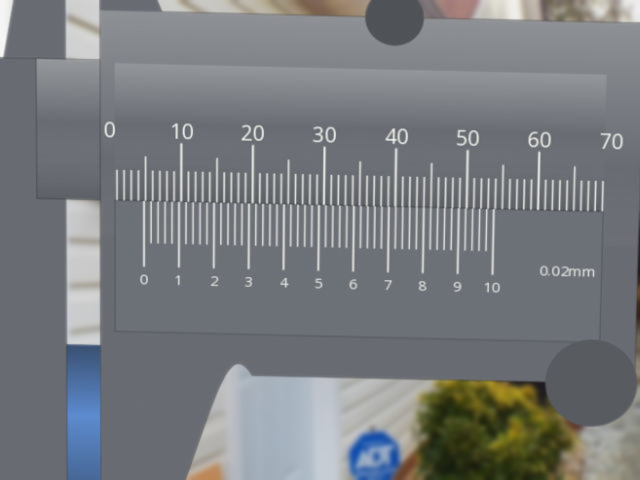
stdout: {"value": 4.8, "unit": "mm"}
